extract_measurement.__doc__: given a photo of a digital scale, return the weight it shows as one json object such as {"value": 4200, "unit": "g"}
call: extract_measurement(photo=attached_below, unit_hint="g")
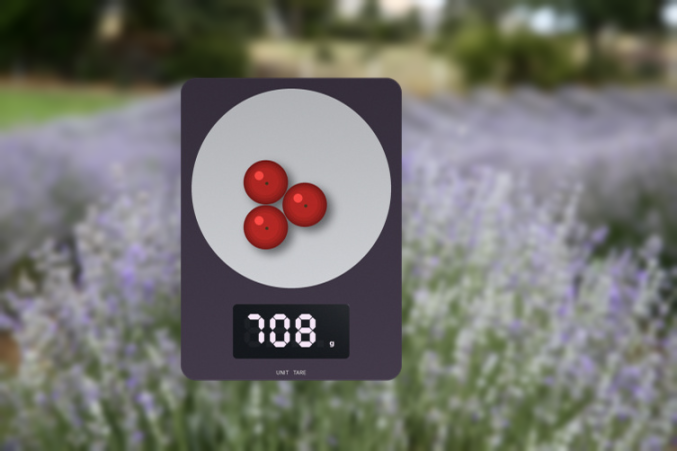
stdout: {"value": 708, "unit": "g"}
